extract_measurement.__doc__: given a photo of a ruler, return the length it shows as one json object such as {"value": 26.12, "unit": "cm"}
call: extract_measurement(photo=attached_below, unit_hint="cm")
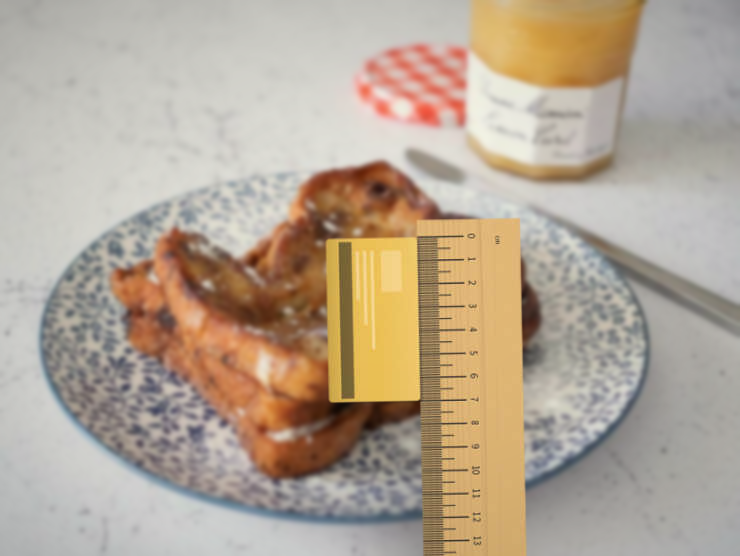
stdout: {"value": 7, "unit": "cm"}
